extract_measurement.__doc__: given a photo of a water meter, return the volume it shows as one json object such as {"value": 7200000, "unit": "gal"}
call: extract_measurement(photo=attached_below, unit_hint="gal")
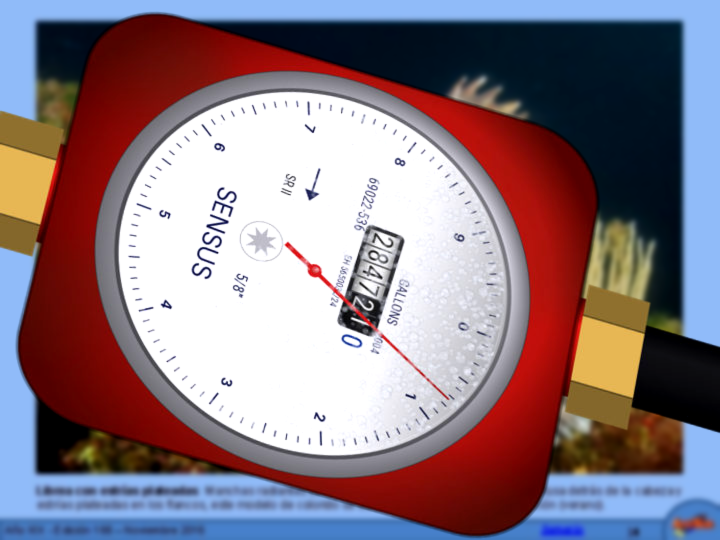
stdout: {"value": 2847210.7, "unit": "gal"}
